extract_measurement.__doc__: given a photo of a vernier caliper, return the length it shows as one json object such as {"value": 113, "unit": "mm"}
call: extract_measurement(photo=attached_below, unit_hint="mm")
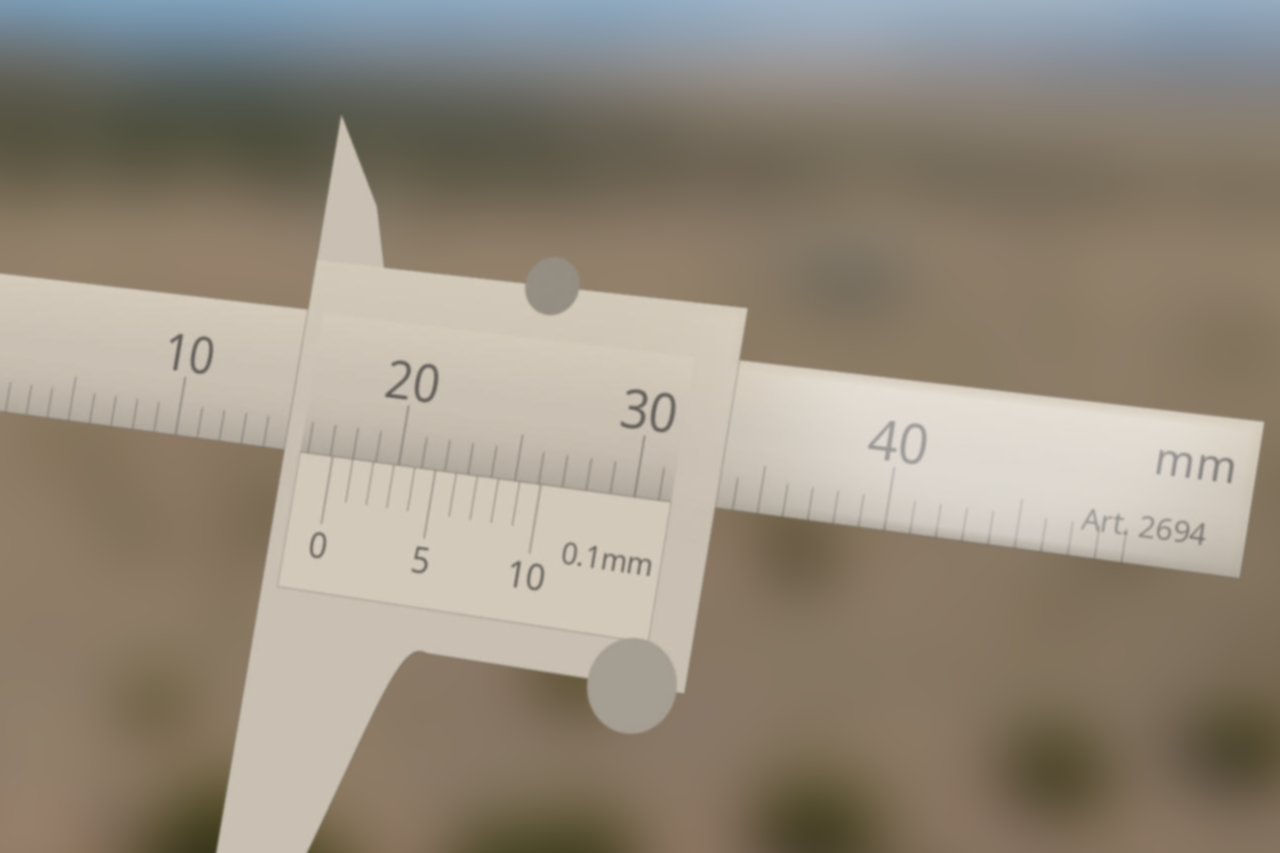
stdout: {"value": 17.1, "unit": "mm"}
